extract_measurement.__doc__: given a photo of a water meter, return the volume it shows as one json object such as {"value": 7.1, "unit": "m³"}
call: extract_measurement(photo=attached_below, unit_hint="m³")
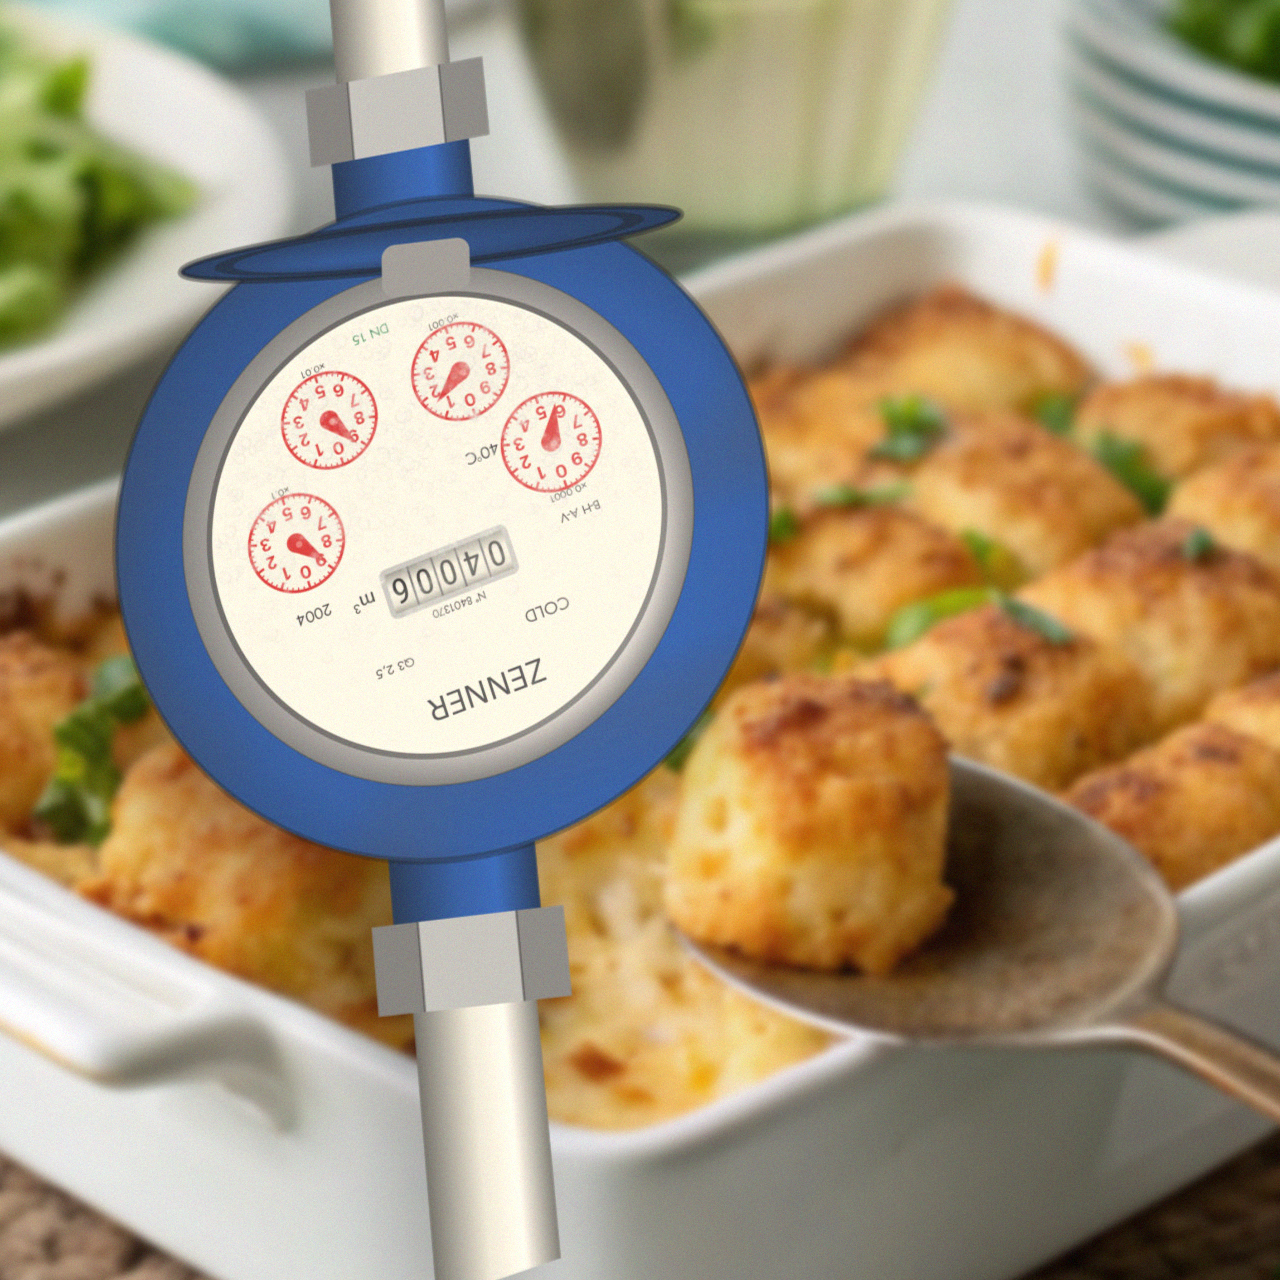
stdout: {"value": 4006.8915, "unit": "m³"}
